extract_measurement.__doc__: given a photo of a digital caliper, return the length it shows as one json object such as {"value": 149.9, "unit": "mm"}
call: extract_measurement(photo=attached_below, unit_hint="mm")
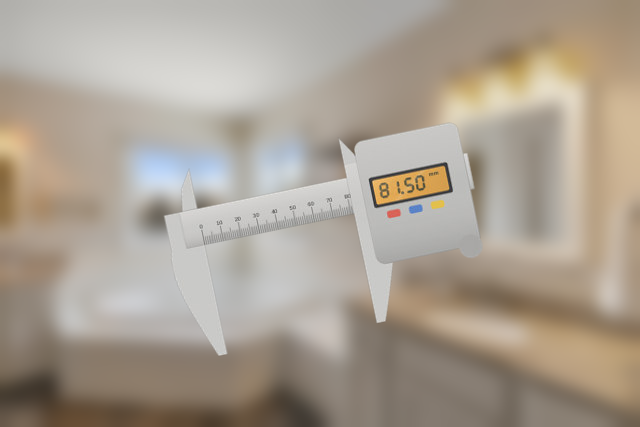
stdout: {"value": 81.50, "unit": "mm"}
